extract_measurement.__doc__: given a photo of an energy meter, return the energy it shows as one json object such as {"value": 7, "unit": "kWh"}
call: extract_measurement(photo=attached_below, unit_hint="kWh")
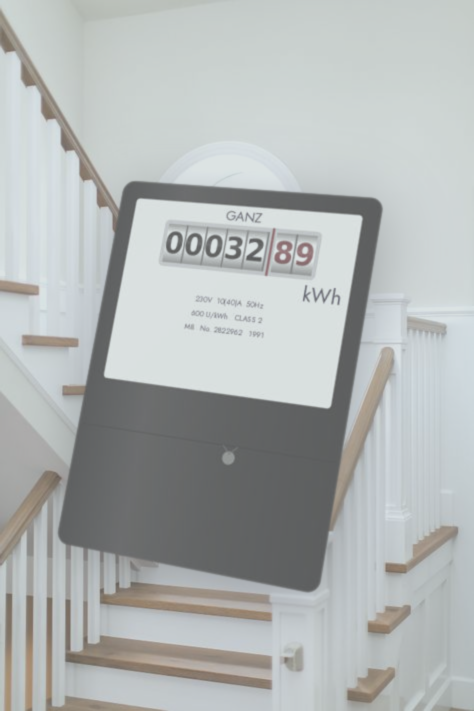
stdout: {"value": 32.89, "unit": "kWh"}
